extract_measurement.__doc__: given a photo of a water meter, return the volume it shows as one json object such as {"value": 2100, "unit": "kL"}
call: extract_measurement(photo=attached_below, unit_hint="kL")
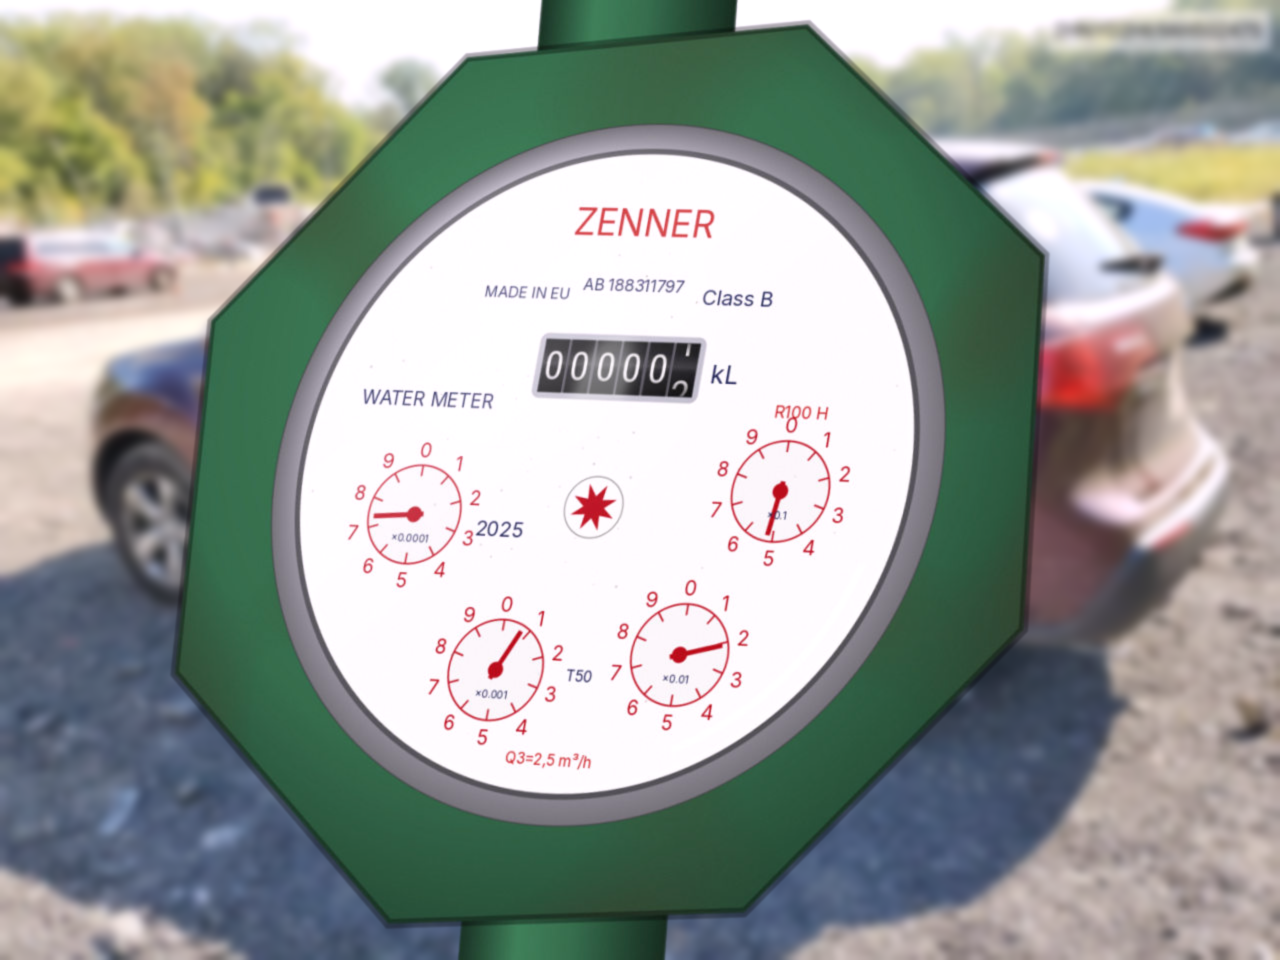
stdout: {"value": 1.5207, "unit": "kL"}
